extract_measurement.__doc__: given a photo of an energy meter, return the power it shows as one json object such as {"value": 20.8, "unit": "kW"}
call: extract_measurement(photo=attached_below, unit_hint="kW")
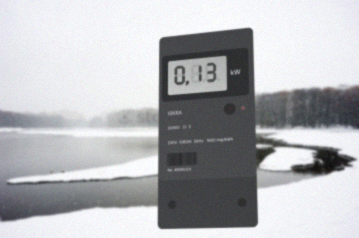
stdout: {"value": 0.13, "unit": "kW"}
